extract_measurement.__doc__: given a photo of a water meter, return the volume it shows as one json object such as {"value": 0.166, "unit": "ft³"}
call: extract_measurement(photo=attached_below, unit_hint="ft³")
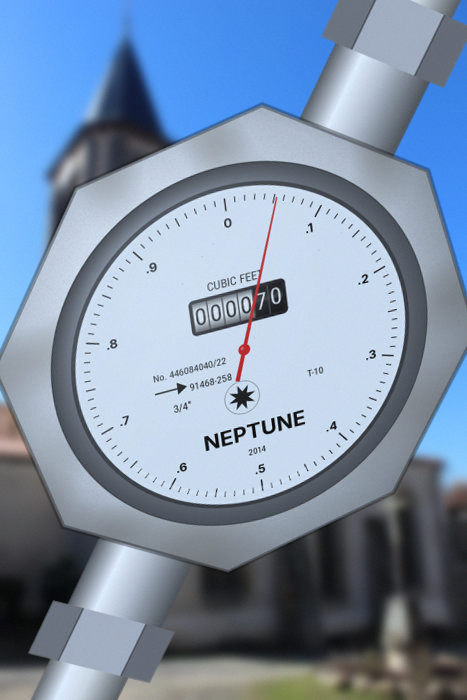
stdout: {"value": 70.05, "unit": "ft³"}
